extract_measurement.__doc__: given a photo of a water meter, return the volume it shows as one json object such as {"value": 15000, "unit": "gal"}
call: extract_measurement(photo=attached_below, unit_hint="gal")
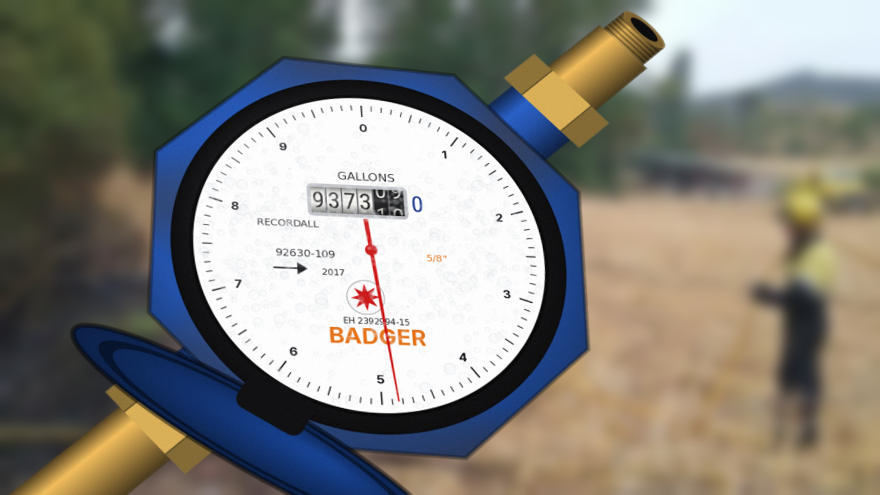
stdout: {"value": 9373094.8, "unit": "gal"}
